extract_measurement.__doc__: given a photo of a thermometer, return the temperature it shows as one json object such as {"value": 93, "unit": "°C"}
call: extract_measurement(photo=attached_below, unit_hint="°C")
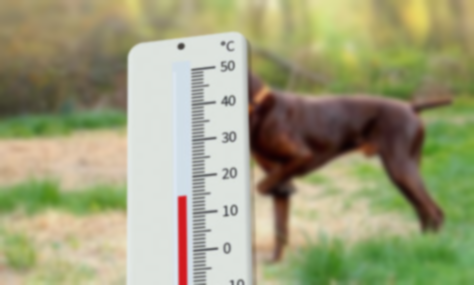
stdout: {"value": 15, "unit": "°C"}
